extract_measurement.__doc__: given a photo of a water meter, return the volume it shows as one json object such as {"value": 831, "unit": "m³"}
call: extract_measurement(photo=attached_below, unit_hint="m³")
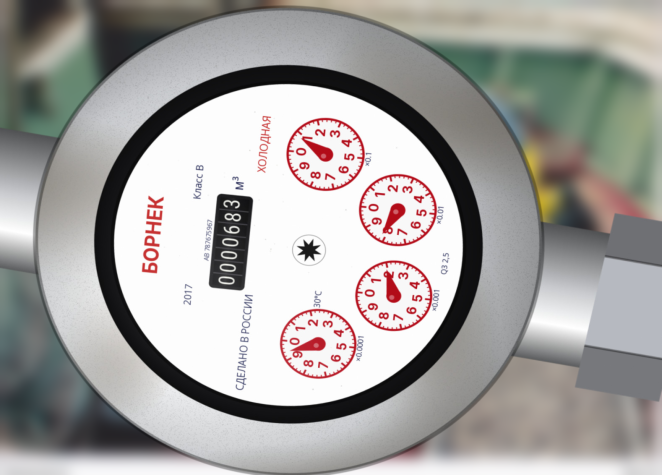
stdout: {"value": 683.0819, "unit": "m³"}
